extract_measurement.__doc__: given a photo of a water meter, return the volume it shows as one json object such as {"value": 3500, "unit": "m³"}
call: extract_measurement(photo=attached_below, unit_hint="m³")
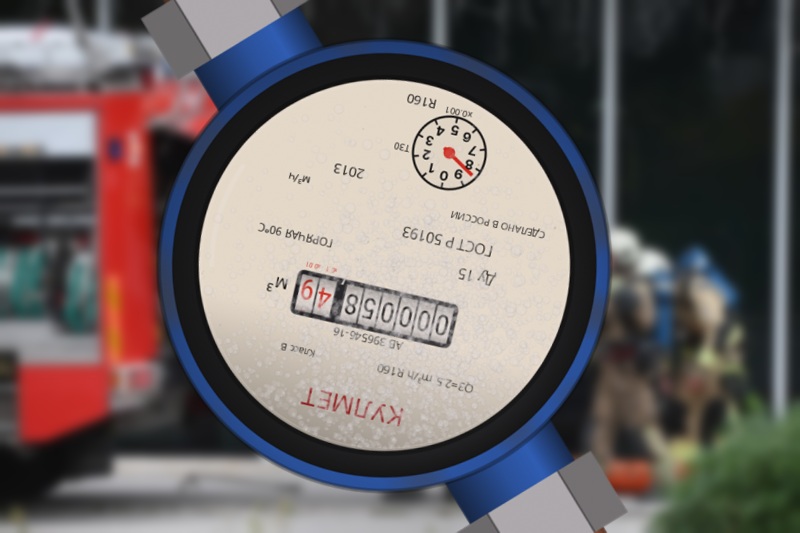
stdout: {"value": 58.488, "unit": "m³"}
